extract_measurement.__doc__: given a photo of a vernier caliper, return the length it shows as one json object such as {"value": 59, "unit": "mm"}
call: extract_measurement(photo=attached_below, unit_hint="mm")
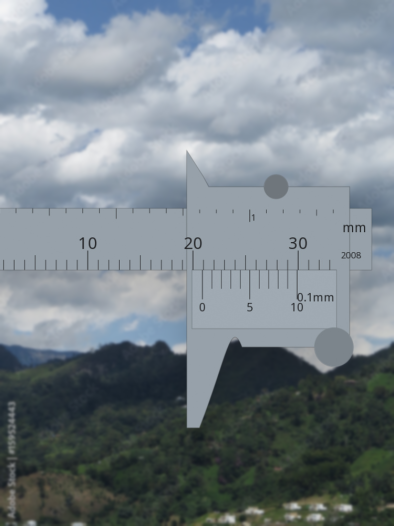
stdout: {"value": 20.9, "unit": "mm"}
